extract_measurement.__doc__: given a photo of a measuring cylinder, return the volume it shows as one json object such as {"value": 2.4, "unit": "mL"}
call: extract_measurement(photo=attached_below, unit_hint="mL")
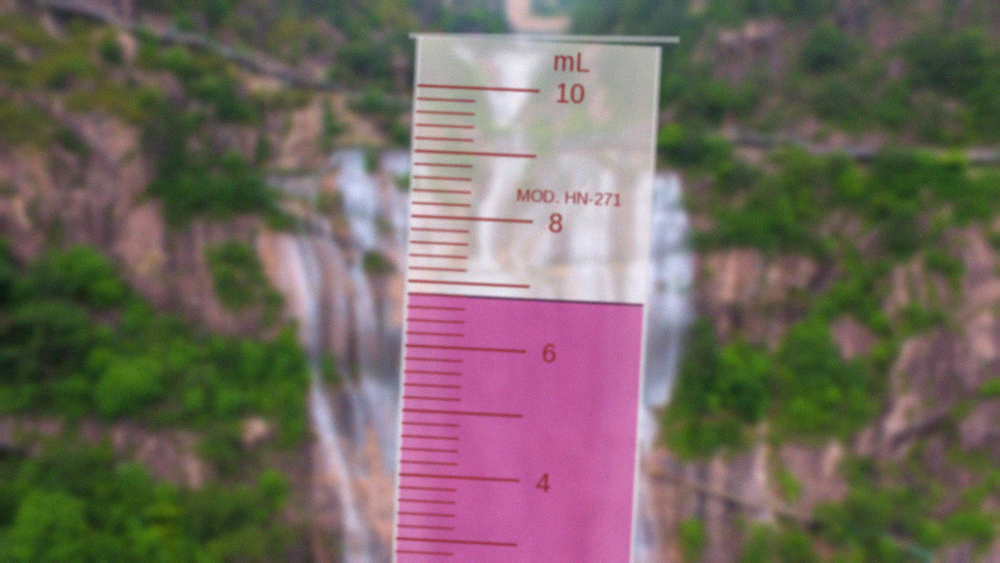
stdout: {"value": 6.8, "unit": "mL"}
